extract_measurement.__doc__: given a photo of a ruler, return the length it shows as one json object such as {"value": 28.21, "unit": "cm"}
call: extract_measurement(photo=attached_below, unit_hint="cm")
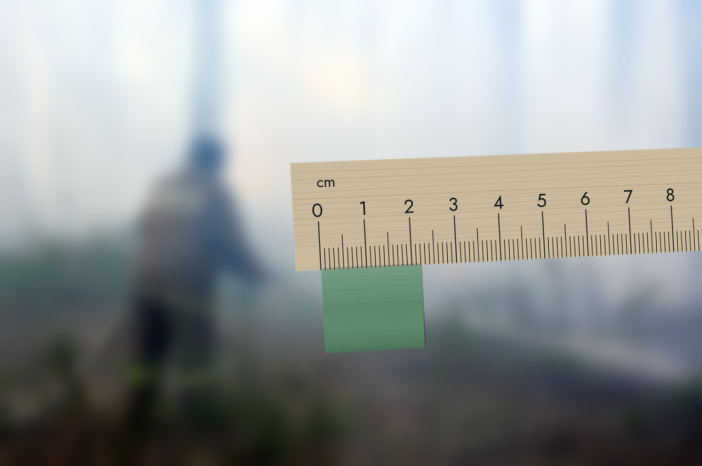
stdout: {"value": 2.2, "unit": "cm"}
